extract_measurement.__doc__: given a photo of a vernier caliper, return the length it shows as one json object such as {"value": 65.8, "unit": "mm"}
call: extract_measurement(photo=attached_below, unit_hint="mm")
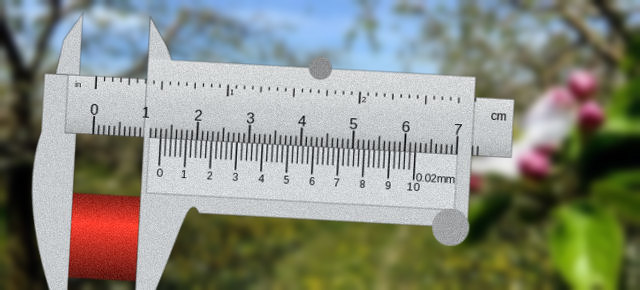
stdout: {"value": 13.0, "unit": "mm"}
